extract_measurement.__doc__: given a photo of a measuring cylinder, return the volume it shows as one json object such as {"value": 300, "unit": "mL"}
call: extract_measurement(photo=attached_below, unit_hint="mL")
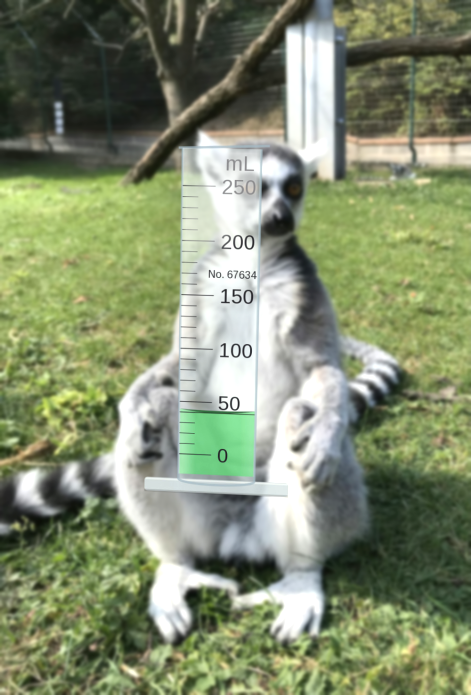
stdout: {"value": 40, "unit": "mL"}
